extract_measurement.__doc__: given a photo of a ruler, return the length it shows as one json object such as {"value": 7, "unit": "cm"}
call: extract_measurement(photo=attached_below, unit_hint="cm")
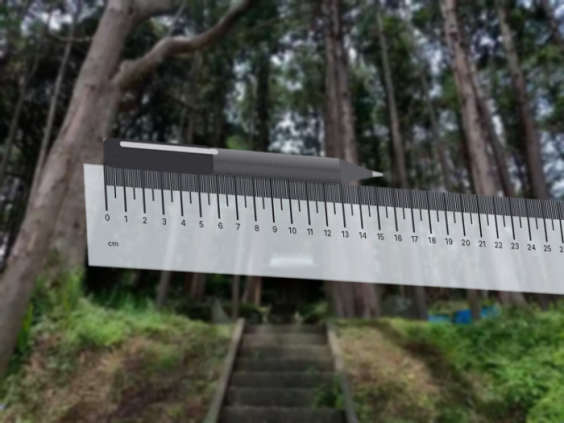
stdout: {"value": 15.5, "unit": "cm"}
